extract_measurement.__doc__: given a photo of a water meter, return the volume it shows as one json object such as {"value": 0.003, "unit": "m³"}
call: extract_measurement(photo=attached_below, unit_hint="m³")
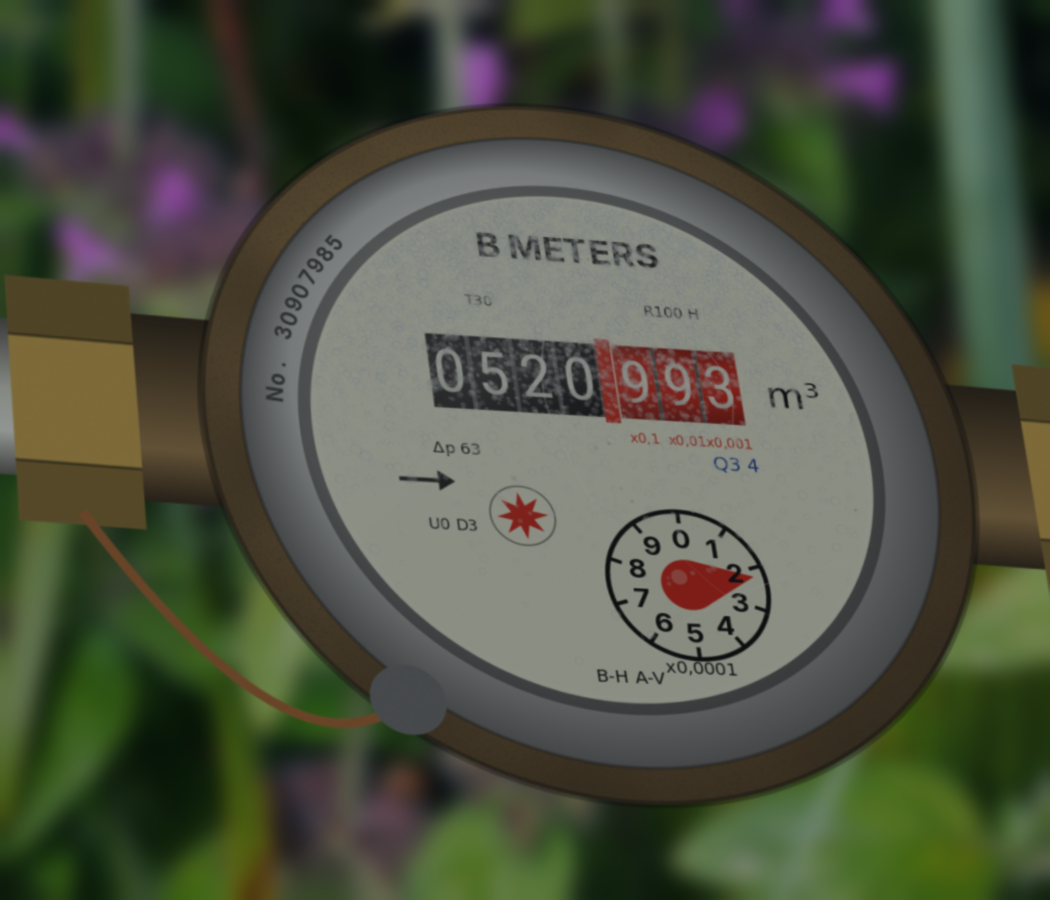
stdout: {"value": 520.9932, "unit": "m³"}
